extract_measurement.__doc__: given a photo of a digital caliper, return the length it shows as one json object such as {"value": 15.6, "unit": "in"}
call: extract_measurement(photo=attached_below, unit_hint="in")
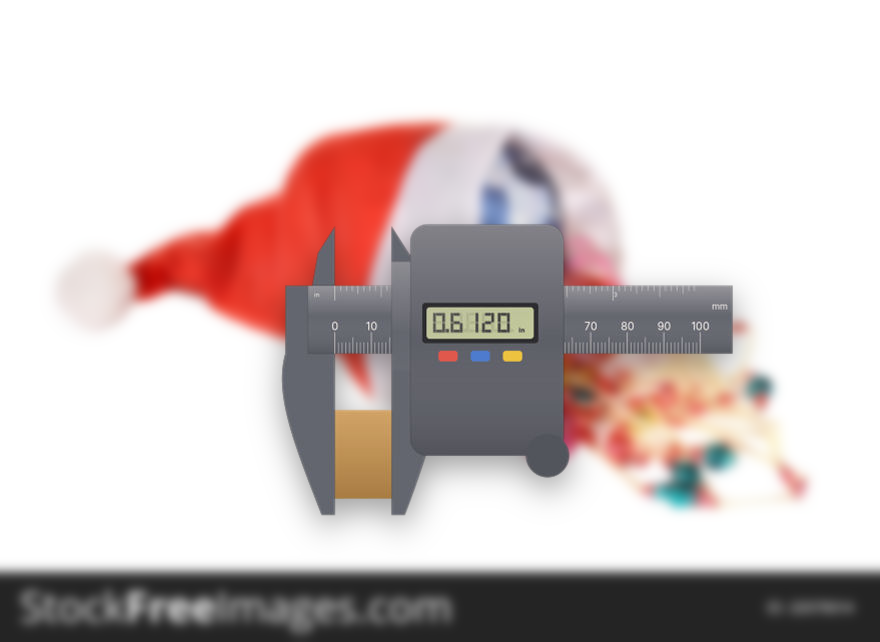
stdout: {"value": 0.6120, "unit": "in"}
